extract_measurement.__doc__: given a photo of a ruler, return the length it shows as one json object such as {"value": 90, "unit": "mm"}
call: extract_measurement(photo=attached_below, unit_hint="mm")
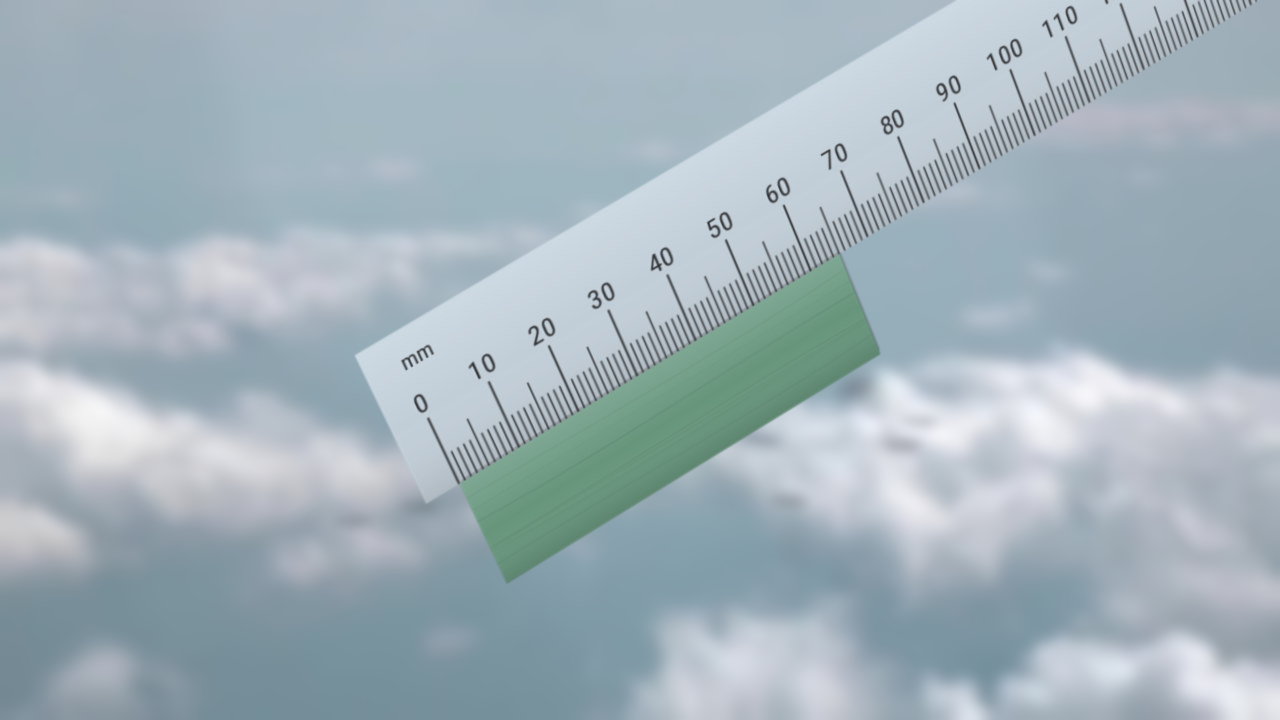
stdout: {"value": 65, "unit": "mm"}
